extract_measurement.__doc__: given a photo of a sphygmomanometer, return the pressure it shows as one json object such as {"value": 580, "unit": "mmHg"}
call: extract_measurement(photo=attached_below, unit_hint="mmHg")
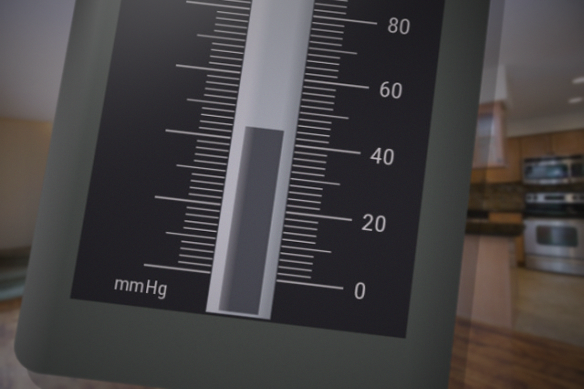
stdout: {"value": 44, "unit": "mmHg"}
